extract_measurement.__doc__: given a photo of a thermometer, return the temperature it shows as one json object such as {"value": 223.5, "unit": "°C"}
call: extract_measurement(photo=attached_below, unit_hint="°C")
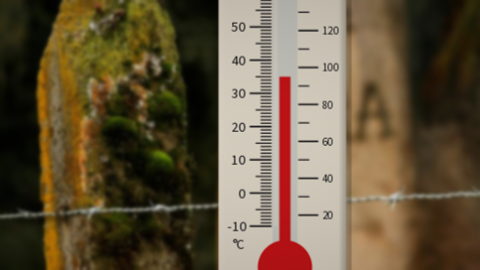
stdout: {"value": 35, "unit": "°C"}
